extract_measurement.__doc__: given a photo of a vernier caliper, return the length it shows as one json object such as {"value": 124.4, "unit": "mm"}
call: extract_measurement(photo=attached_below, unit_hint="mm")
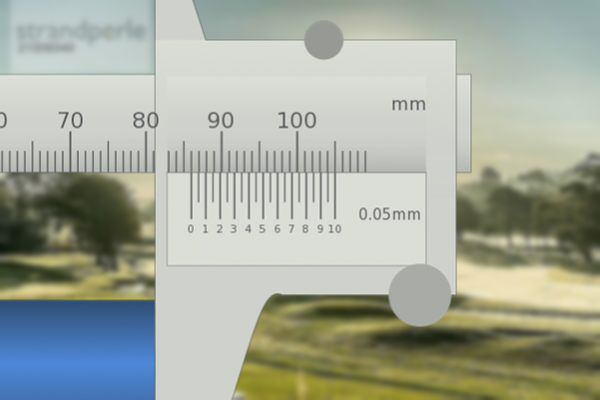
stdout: {"value": 86.0, "unit": "mm"}
